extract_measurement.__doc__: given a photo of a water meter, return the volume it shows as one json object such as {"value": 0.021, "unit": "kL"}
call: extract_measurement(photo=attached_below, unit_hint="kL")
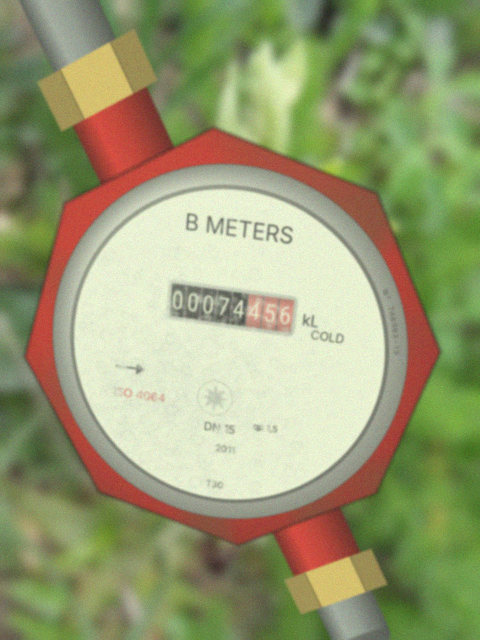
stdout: {"value": 74.456, "unit": "kL"}
